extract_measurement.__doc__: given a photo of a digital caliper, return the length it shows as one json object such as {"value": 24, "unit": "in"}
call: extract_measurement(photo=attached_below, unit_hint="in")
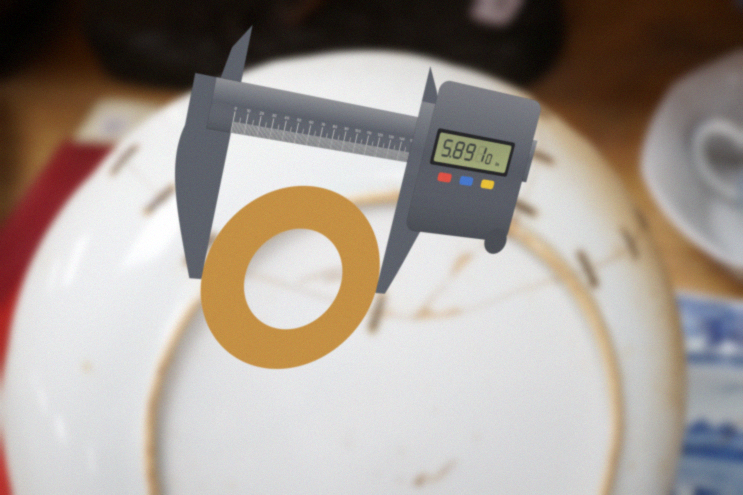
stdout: {"value": 5.8910, "unit": "in"}
